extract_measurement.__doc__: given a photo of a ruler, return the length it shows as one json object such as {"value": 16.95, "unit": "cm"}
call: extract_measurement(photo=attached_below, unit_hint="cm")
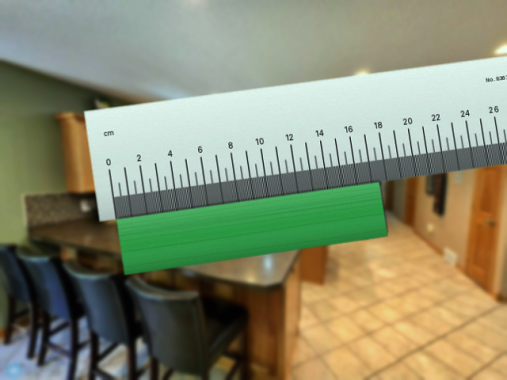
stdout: {"value": 17.5, "unit": "cm"}
